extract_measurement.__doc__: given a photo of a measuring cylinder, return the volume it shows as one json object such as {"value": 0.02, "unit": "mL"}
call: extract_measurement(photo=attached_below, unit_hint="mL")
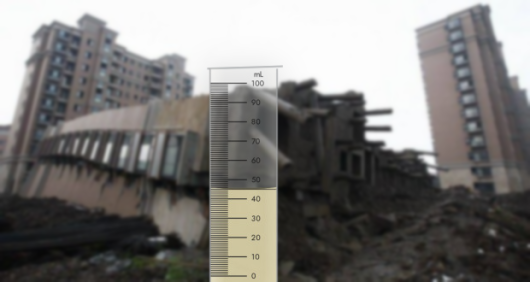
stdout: {"value": 45, "unit": "mL"}
